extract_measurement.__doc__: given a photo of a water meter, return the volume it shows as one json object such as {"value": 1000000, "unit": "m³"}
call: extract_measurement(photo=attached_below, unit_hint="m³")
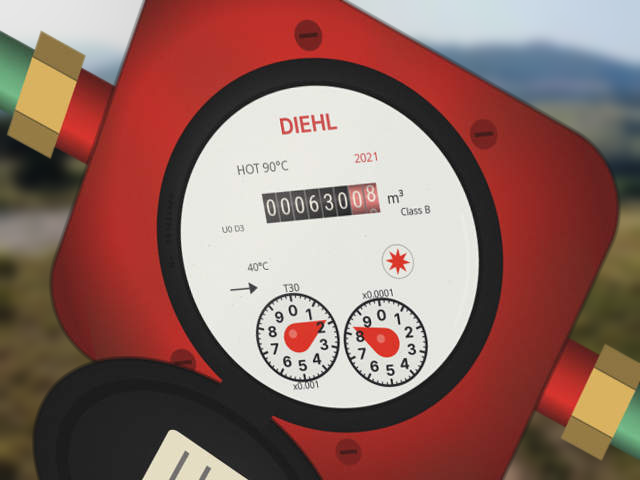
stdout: {"value": 630.0818, "unit": "m³"}
